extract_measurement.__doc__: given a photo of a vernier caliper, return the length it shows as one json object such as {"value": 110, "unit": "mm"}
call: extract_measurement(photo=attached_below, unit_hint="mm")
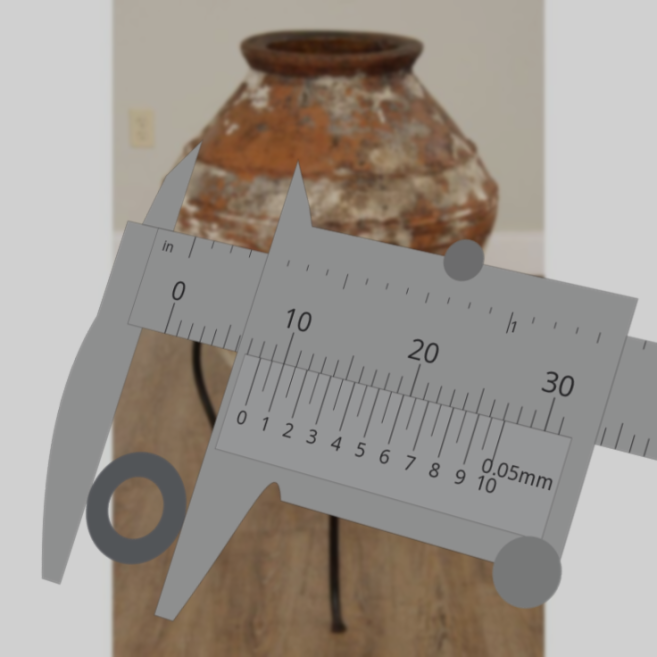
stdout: {"value": 8.1, "unit": "mm"}
